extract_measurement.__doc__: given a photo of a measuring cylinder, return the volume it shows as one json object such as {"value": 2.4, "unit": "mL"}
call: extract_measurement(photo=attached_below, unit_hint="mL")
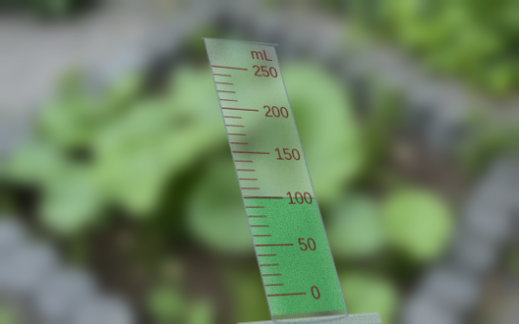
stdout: {"value": 100, "unit": "mL"}
